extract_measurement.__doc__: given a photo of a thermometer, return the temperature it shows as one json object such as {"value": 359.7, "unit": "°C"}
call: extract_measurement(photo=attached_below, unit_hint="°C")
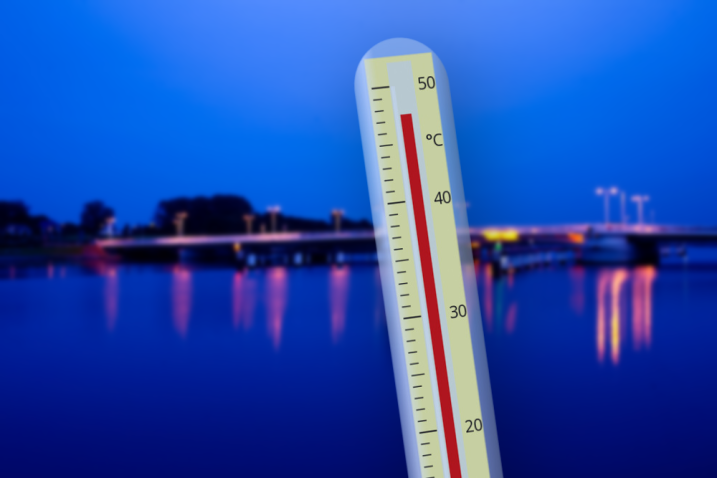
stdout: {"value": 47.5, "unit": "°C"}
